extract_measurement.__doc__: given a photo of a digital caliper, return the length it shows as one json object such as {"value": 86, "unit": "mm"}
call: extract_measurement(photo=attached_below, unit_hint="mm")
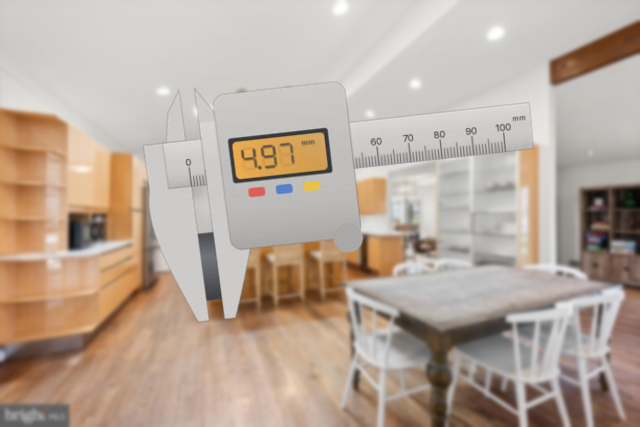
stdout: {"value": 4.97, "unit": "mm"}
